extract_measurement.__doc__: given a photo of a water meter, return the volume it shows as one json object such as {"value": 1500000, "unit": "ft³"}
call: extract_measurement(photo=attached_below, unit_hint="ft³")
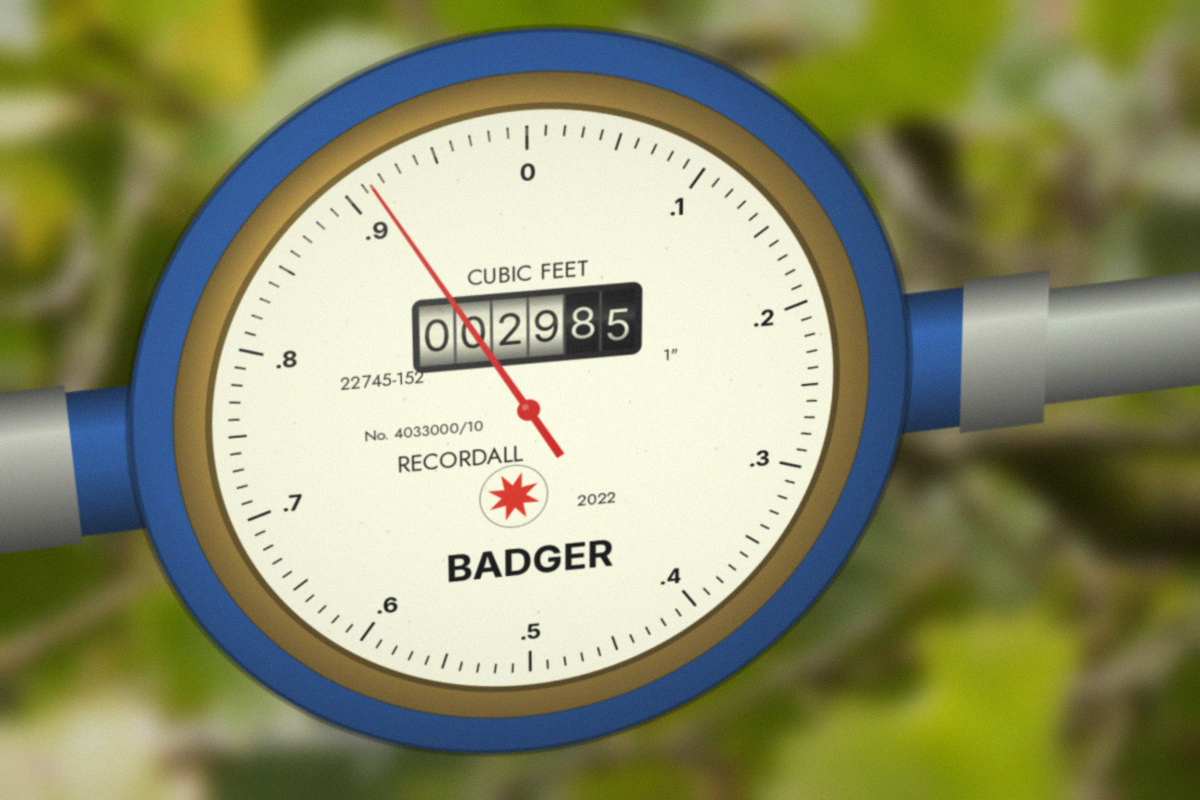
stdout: {"value": 2984.91, "unit": "ft³"}
